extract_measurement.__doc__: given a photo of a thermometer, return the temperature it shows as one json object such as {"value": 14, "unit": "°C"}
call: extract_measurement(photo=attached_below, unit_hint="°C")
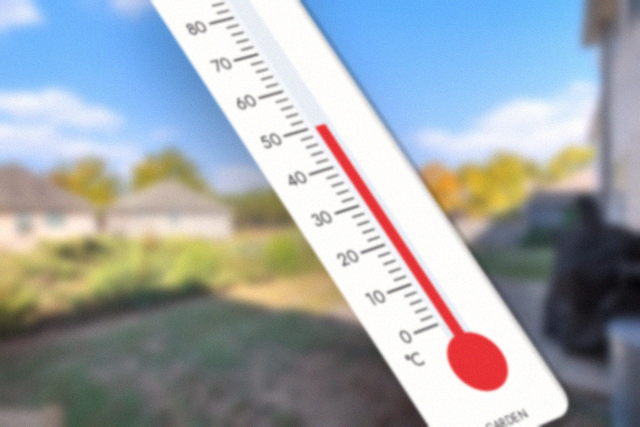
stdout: {"value": 50, "unit": "°C"}
